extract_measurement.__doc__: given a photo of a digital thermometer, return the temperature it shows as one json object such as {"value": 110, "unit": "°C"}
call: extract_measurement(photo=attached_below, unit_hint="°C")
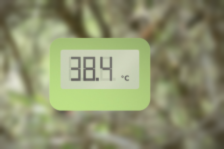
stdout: {"value": 38.4, "unit": "°C"}
